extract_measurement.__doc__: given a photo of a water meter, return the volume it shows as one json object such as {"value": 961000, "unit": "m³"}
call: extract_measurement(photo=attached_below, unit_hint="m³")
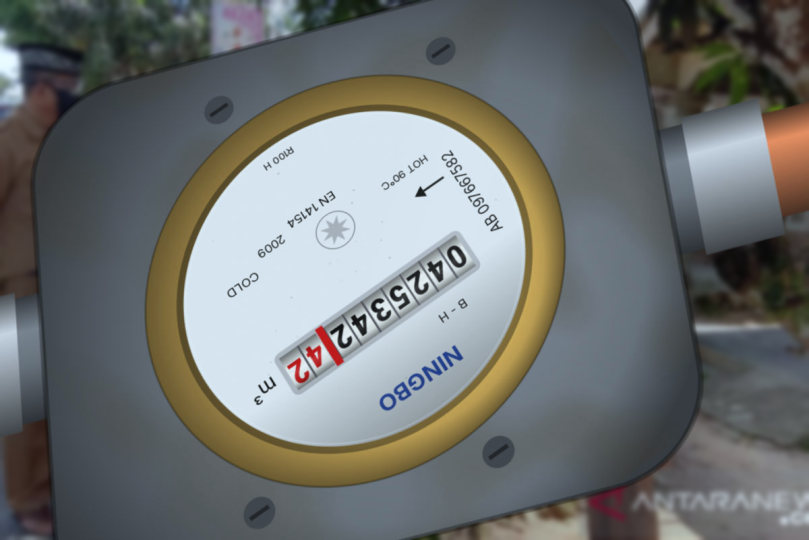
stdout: {"value": 425342.42, "unit": "m³"}
